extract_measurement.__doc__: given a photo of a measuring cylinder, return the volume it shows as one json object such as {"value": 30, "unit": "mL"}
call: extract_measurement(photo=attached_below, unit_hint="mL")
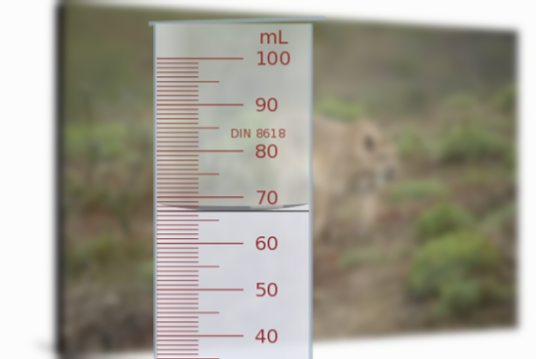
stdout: {"value": 67, "unit": "mL"}
